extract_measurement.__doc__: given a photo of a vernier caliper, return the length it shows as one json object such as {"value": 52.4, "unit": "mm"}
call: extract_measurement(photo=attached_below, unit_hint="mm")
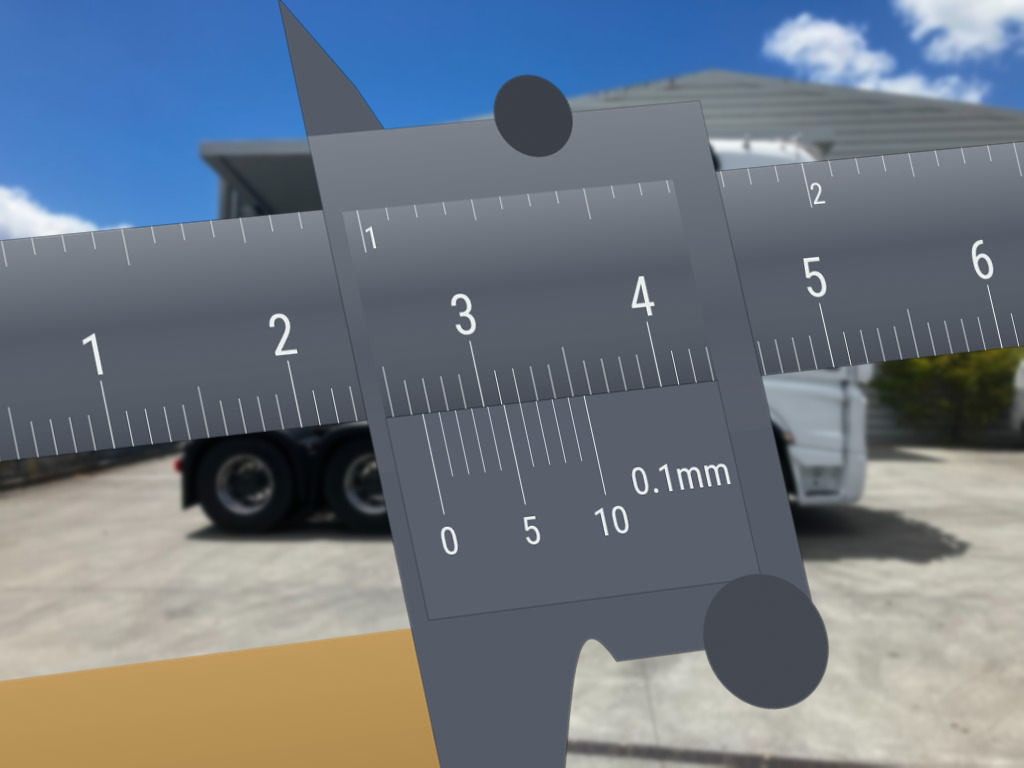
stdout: {"value": 26.6, "unit": "mm"}
